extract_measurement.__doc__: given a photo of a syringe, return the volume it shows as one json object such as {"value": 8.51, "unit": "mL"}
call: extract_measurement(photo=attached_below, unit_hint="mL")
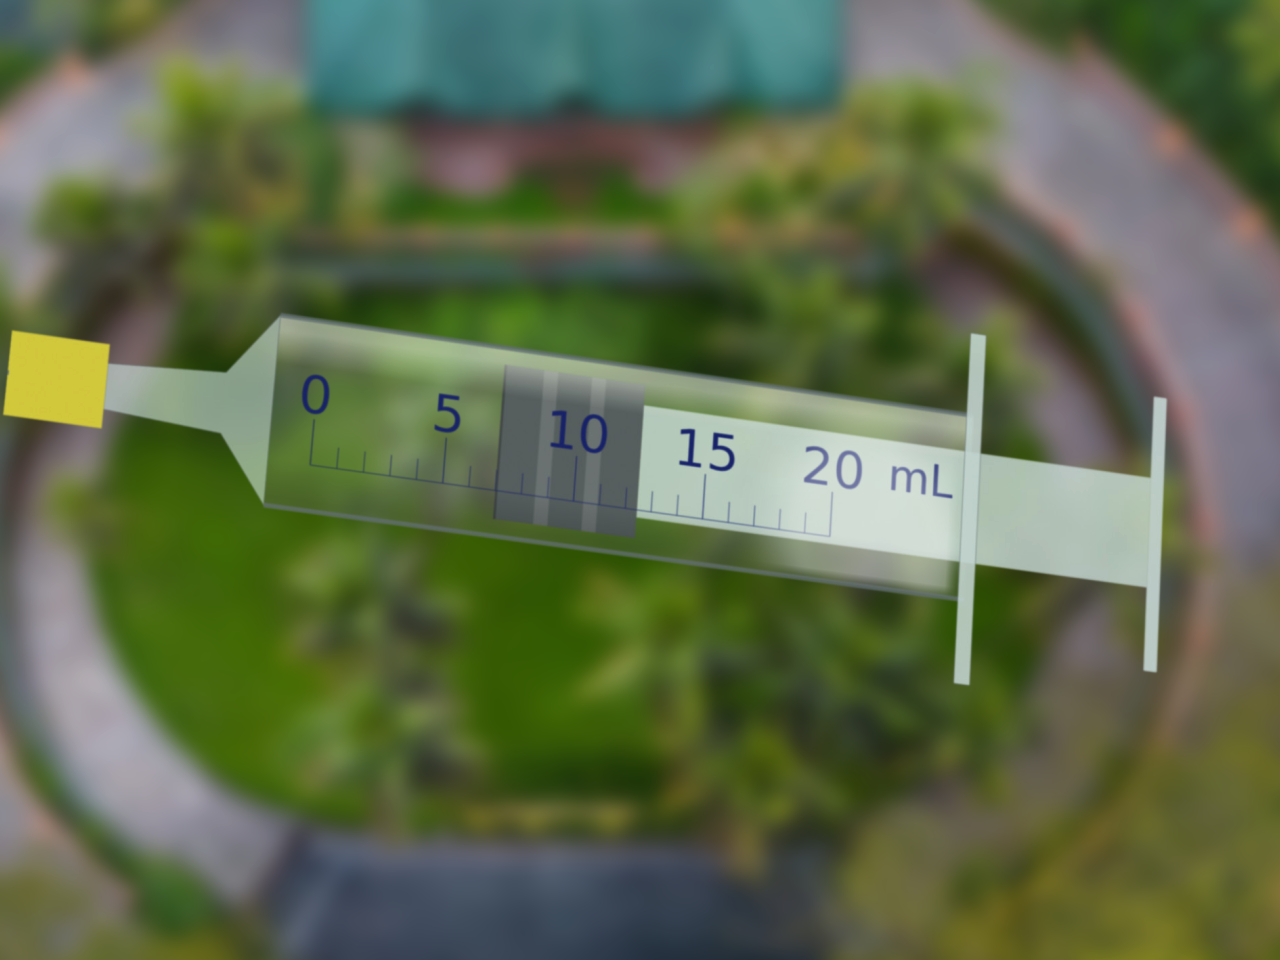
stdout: {"value": 7, "unit": "mL"}
